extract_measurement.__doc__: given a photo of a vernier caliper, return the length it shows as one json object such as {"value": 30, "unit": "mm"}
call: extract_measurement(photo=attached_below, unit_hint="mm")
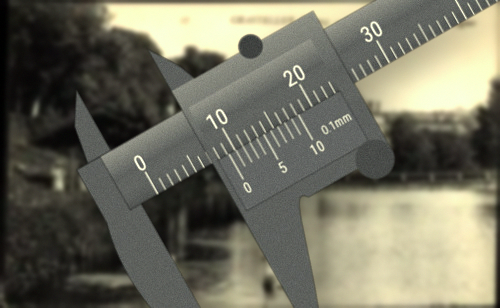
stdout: {"value": 9.2, "unit": "mm"}
